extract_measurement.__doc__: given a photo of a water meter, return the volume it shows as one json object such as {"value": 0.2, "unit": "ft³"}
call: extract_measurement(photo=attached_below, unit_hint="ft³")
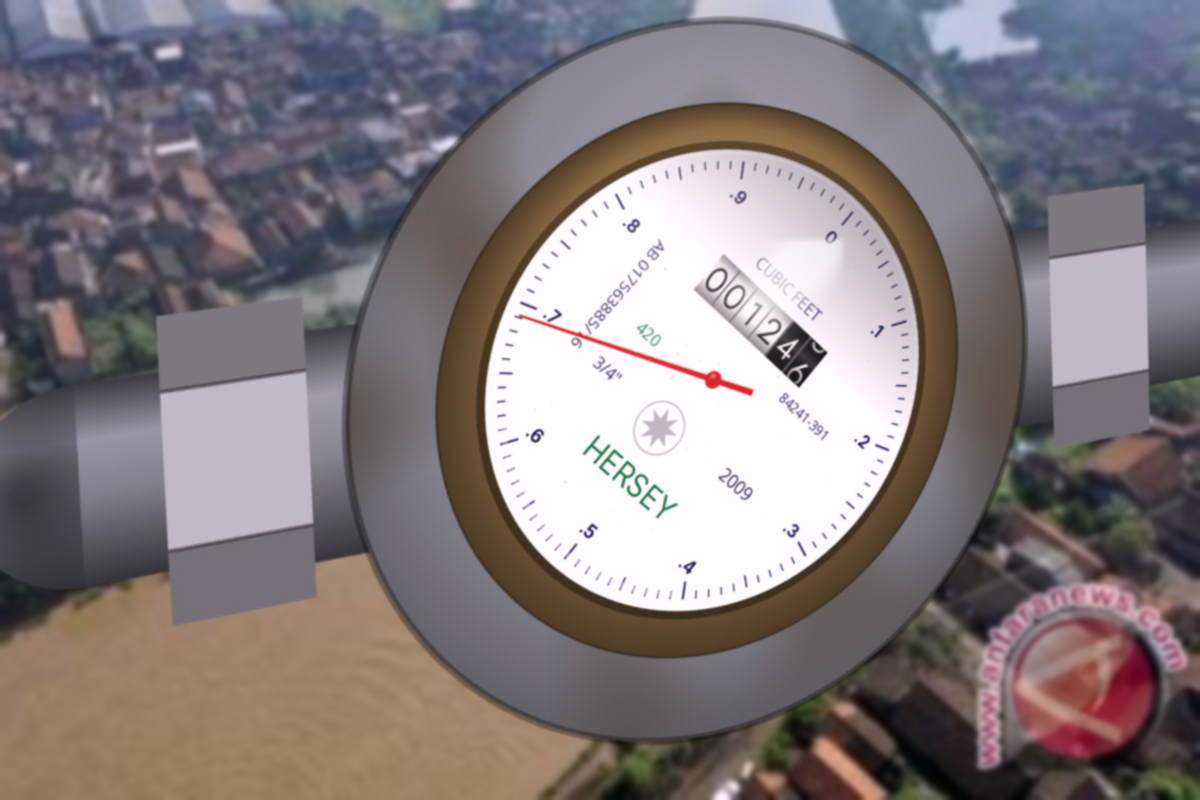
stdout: {"value": 1245.69, "unit": "ft³"}
